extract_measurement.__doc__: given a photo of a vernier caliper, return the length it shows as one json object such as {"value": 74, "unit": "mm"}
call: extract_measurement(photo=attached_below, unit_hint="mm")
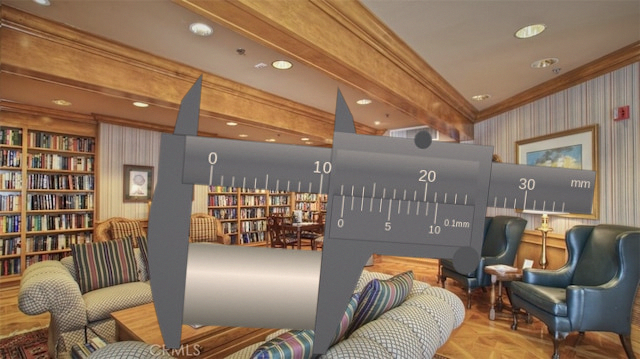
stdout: {"value": 12.2, "unit": "mm"}
